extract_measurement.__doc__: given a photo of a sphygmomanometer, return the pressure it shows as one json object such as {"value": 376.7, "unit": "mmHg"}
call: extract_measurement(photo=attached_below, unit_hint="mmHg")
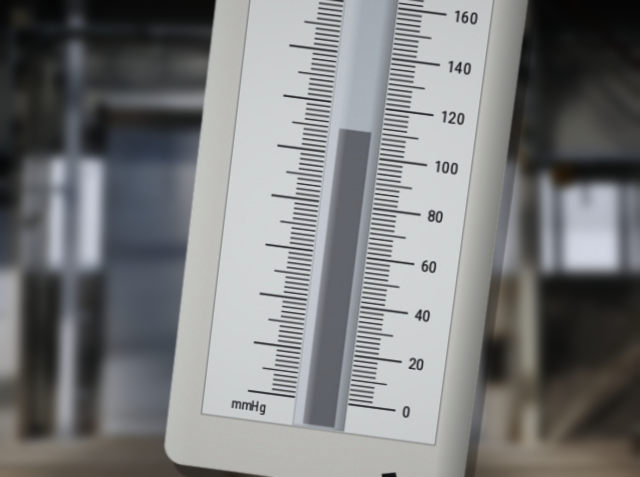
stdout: {"value": 110, "unit": "mmHg"}
